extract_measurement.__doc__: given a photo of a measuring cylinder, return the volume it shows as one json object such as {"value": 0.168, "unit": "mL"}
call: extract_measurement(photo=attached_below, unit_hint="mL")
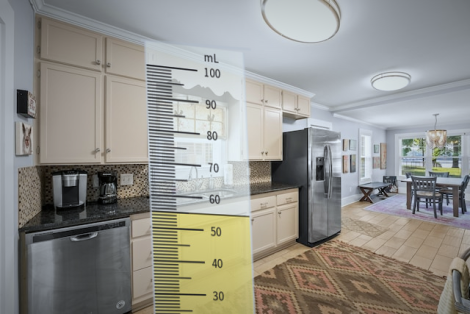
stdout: {"value": 55, "unit": "mL"}
